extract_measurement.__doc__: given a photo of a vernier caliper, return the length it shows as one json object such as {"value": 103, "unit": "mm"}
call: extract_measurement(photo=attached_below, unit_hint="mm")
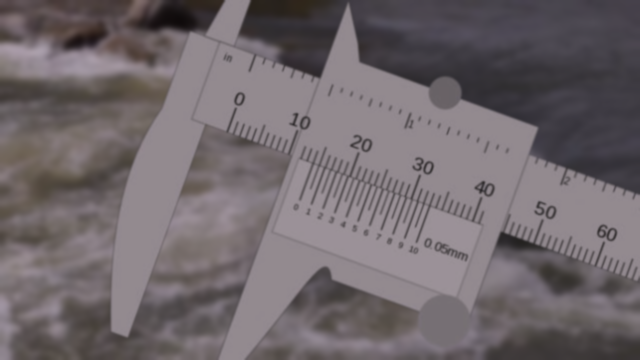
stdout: {"value": 14.0, "unit": "mm"}
